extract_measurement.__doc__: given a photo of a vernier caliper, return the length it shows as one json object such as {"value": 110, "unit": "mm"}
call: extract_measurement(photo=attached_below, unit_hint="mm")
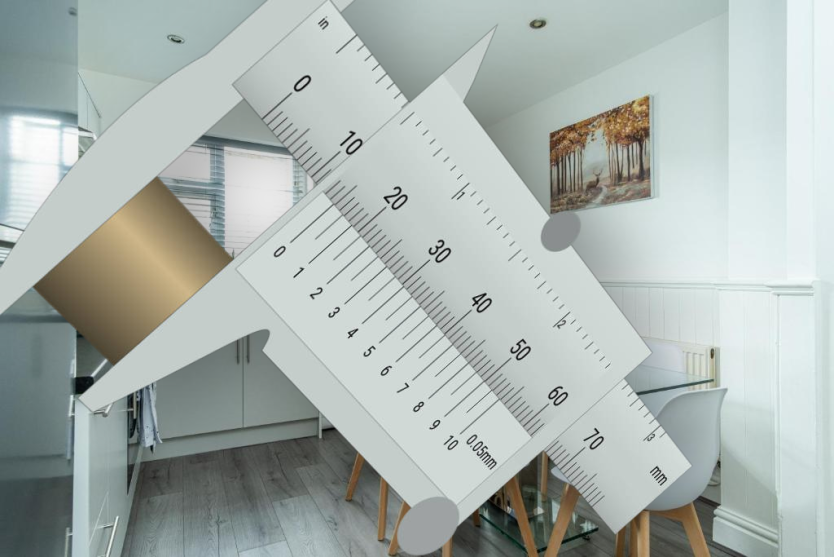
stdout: {"value": 14.8, "unit": "mm"}
